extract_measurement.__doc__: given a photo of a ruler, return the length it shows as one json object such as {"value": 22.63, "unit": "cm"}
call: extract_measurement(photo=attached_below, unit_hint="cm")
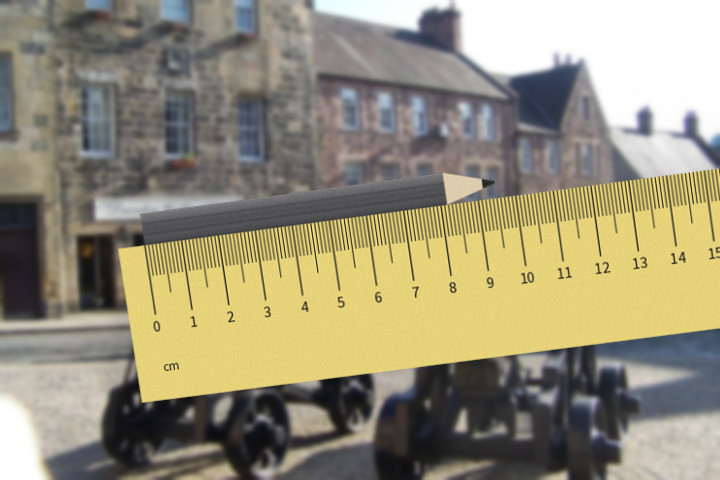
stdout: {"value": 9.5, "unit": "cm"}
